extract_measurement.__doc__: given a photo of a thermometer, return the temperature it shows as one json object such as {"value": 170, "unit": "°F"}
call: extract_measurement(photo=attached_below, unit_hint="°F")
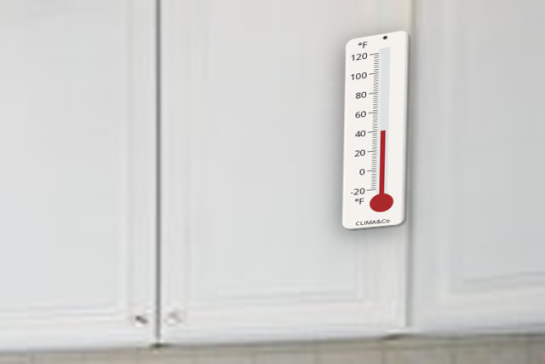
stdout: {"value": 40, "unit": "°F"}
